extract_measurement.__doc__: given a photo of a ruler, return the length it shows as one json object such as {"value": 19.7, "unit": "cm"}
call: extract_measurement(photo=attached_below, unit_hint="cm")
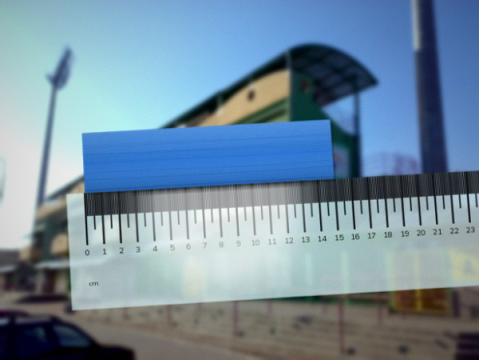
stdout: {"value": 15, "unit": "cm"}
